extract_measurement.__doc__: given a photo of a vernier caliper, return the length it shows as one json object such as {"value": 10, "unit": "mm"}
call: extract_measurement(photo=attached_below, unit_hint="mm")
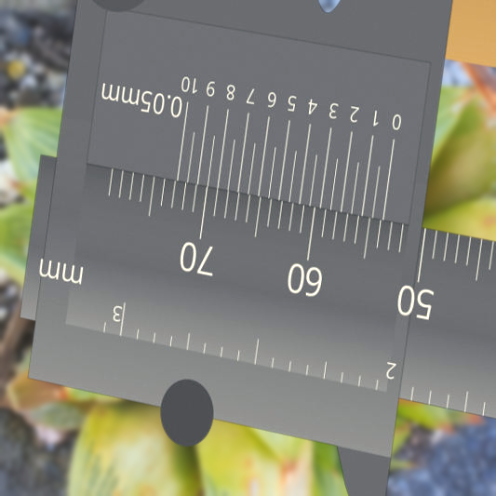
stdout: {"value": 53.8, "unit": "mm"}
